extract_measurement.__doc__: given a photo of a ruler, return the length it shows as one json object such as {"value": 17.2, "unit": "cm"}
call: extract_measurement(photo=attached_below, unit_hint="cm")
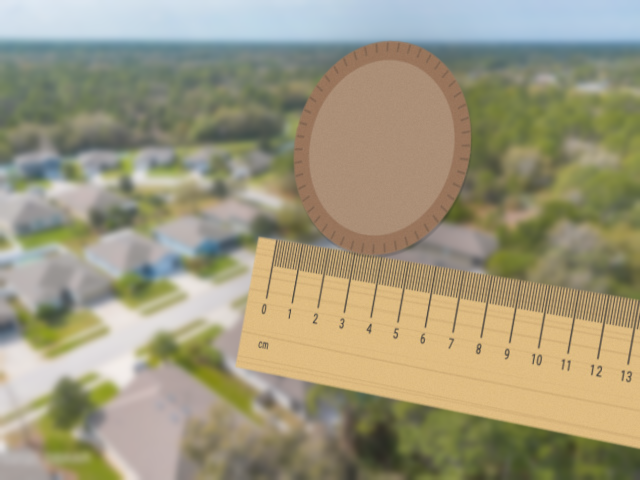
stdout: {"value": 6.5, "unit": "cm"}
